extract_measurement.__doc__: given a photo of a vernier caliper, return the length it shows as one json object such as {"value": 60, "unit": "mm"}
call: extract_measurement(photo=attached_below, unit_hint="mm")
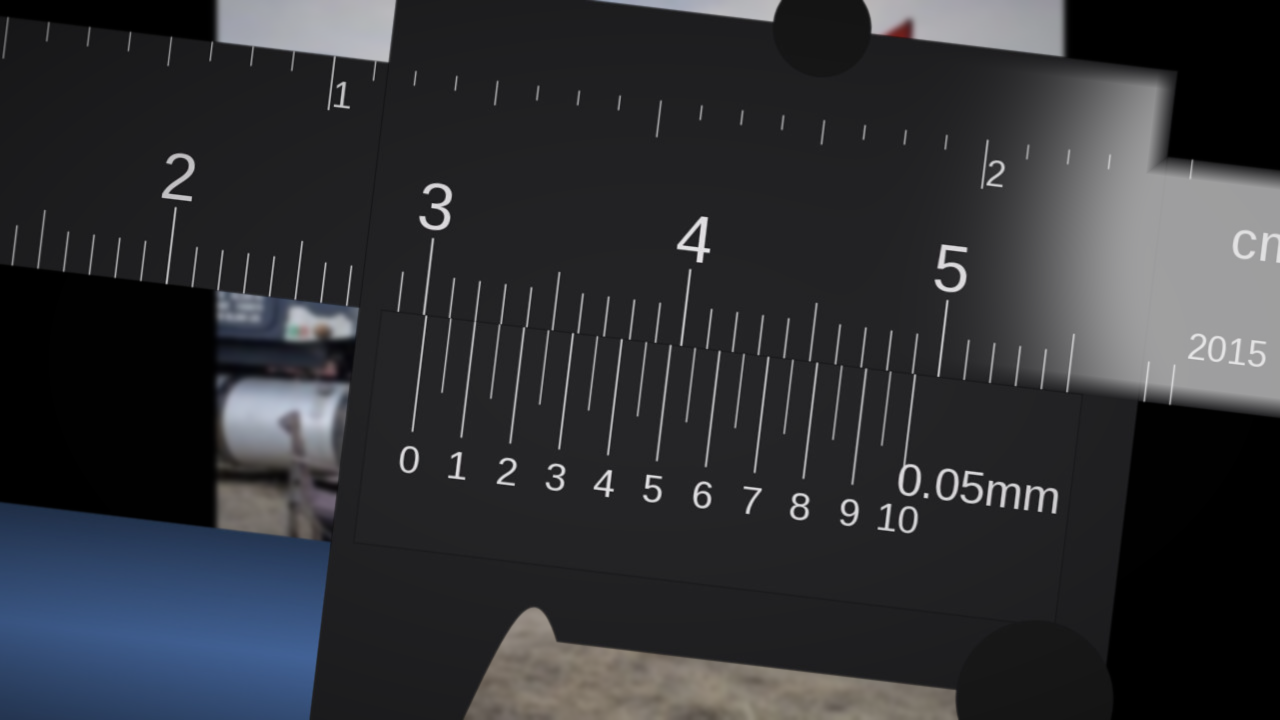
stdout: {"value": 30.10, "unit": "mm"}
